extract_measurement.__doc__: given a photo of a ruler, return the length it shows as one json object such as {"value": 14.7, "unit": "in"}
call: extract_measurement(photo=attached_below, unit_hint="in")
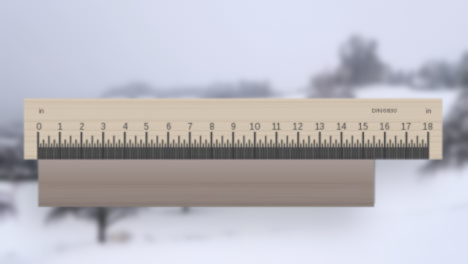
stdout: {"value": 15.5, "unit": "in"}
